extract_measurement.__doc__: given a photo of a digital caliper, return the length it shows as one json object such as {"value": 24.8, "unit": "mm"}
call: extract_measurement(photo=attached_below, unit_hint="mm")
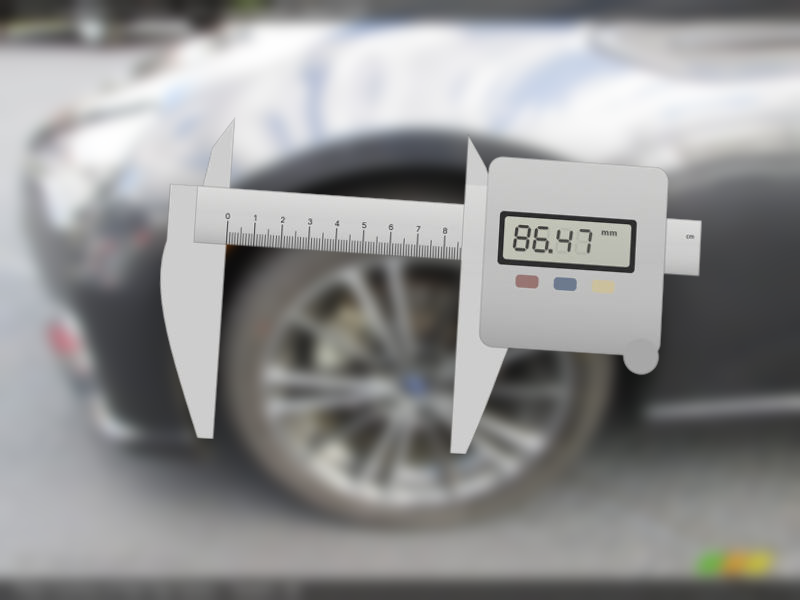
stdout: {"value": 86.47, "unit": "mm"}
